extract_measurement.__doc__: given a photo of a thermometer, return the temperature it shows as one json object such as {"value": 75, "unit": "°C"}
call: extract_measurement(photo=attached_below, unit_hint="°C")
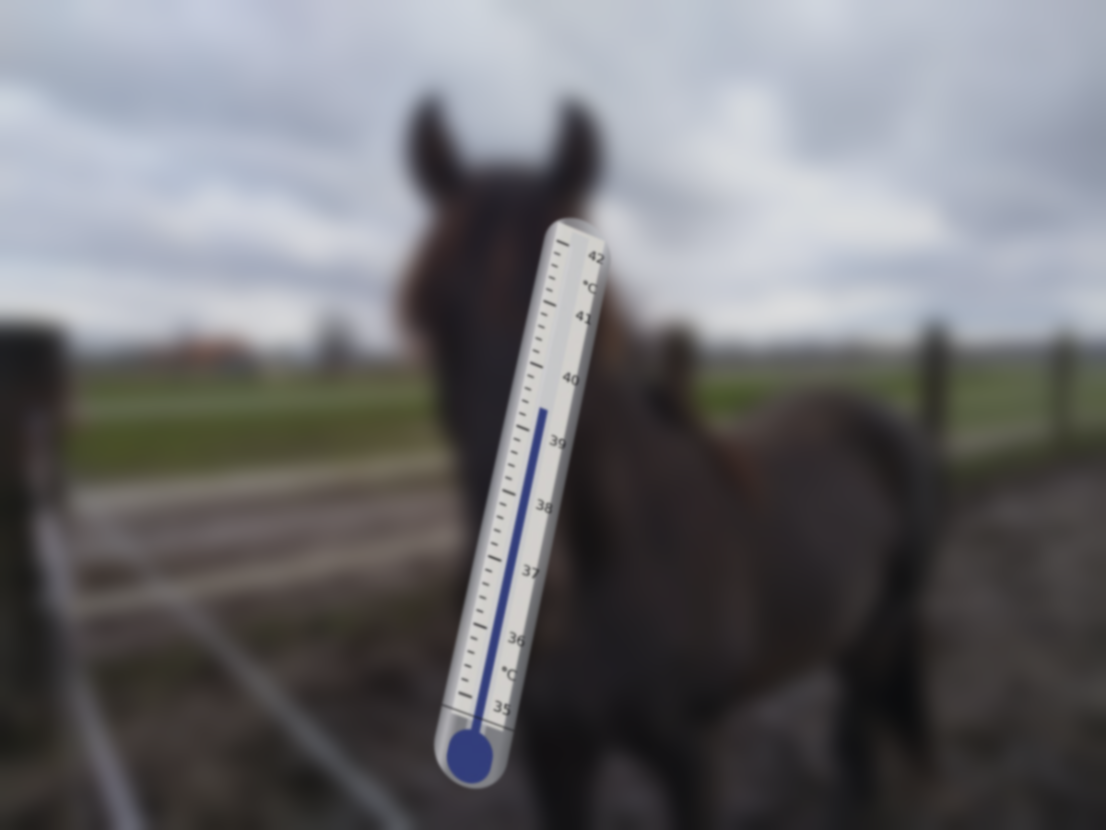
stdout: {"value": 39.4, "unit": "°C"}
